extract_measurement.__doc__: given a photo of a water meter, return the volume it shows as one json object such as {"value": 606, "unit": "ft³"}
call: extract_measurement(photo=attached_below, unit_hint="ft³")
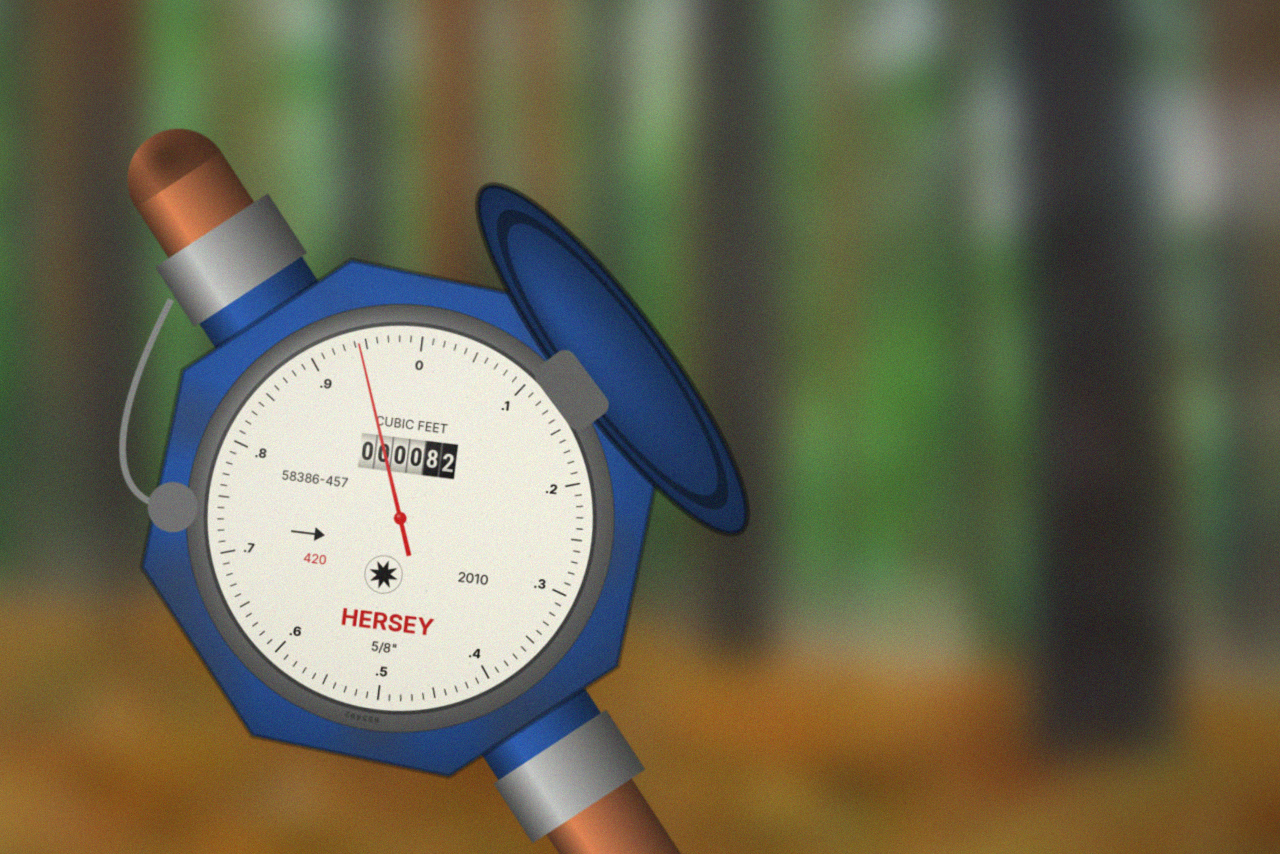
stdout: {"value": 81.94, "unit": "ft³"}
